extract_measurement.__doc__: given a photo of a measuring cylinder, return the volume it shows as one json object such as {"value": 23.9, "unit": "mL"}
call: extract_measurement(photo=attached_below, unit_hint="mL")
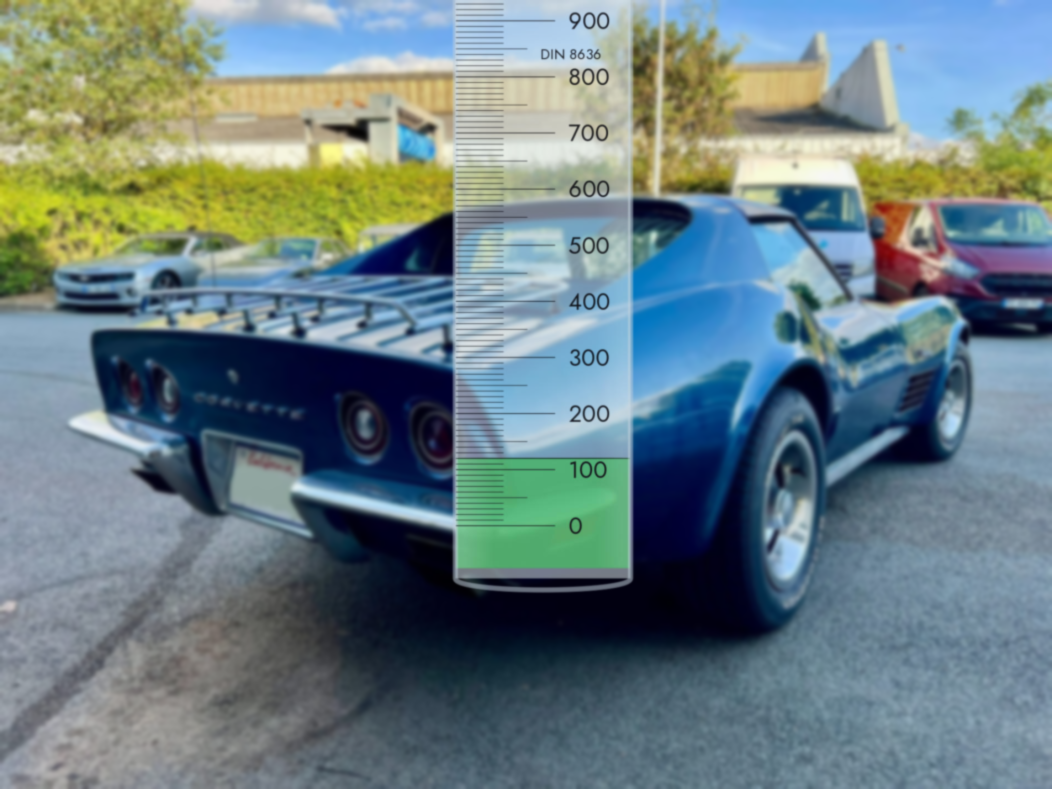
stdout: {"value": 120, "unit": "mL"}
